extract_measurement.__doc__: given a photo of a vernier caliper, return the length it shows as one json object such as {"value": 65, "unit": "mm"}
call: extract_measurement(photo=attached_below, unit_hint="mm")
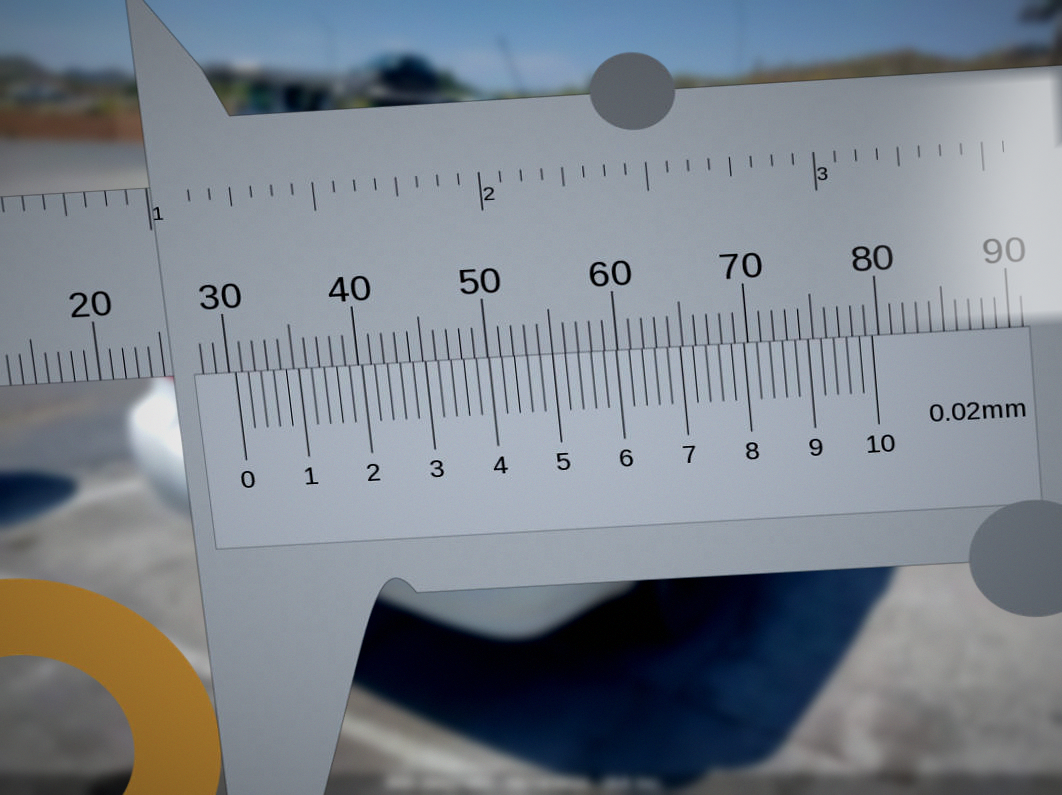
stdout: {"value": 30.5, "unit": "mm"}
